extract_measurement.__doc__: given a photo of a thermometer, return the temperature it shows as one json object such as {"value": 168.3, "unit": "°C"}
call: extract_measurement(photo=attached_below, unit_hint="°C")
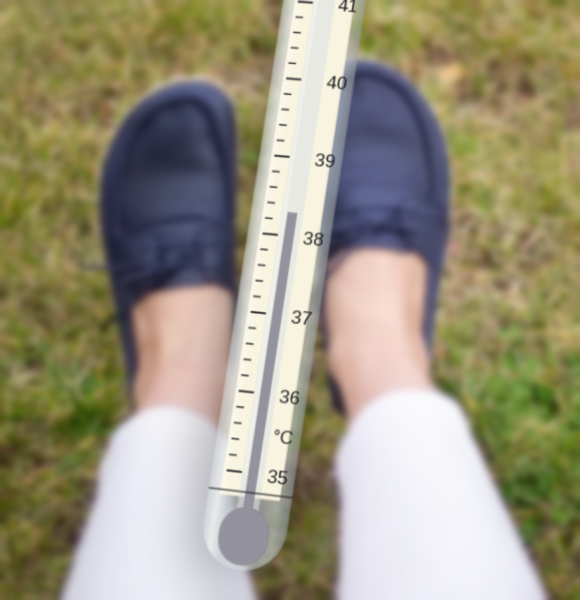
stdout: {"value": 38.3, "unit": "°C"}
